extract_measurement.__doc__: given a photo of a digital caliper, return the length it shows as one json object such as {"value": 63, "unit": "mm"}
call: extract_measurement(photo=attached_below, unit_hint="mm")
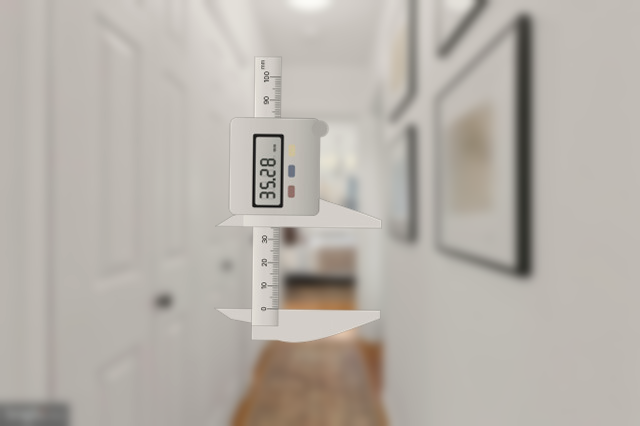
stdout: {"value": 35.28, "unit": "mm"}
